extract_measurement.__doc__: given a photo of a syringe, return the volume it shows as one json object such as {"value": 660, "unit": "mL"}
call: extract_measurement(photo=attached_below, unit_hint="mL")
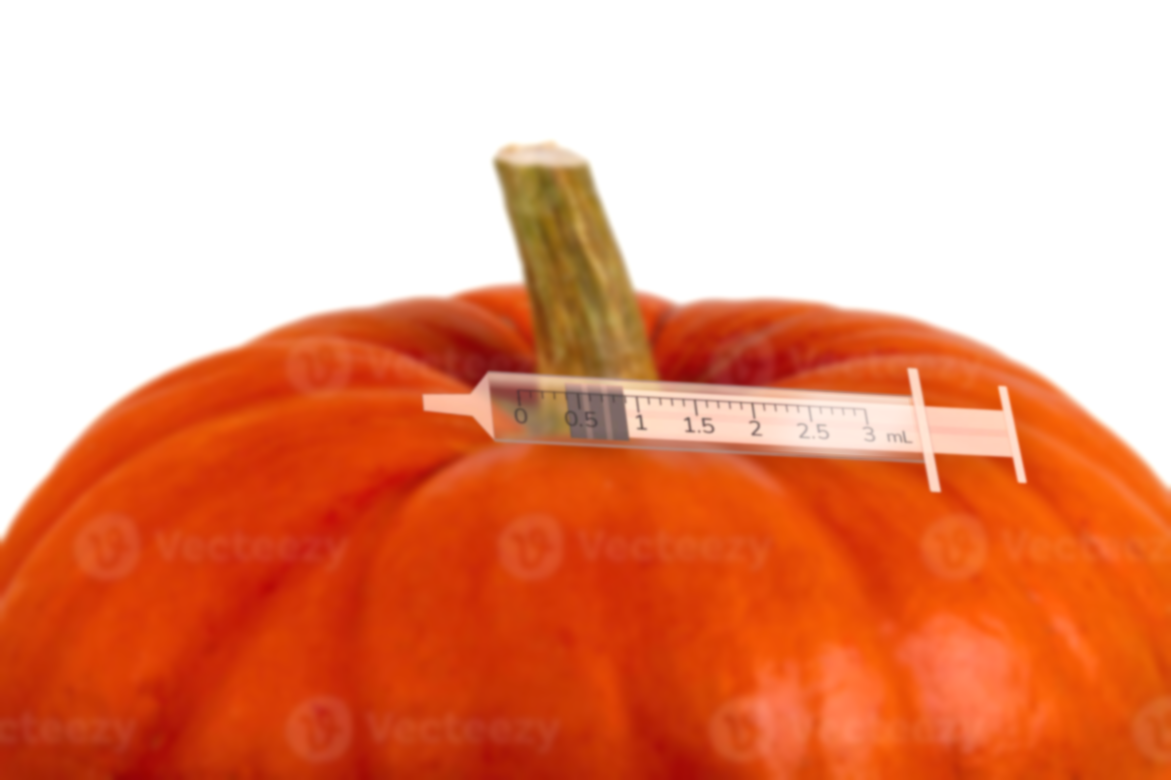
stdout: {"value": 0.4, "unit": "mL"}
